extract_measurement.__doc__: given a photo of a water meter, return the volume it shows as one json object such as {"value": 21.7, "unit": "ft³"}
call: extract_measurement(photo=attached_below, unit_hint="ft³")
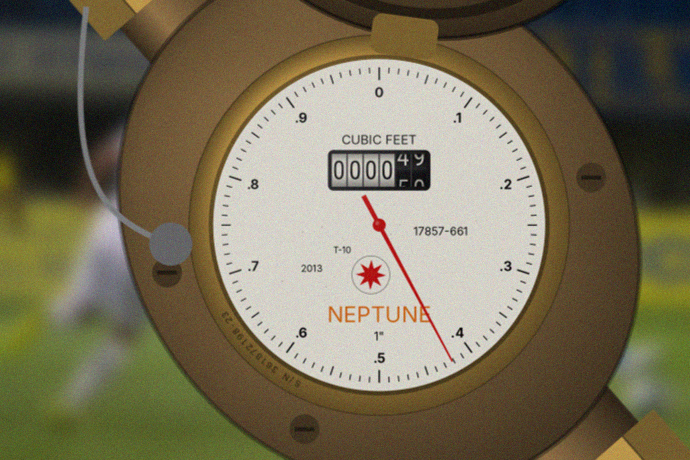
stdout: {"value": 49.42, "unit": "ft³"}
